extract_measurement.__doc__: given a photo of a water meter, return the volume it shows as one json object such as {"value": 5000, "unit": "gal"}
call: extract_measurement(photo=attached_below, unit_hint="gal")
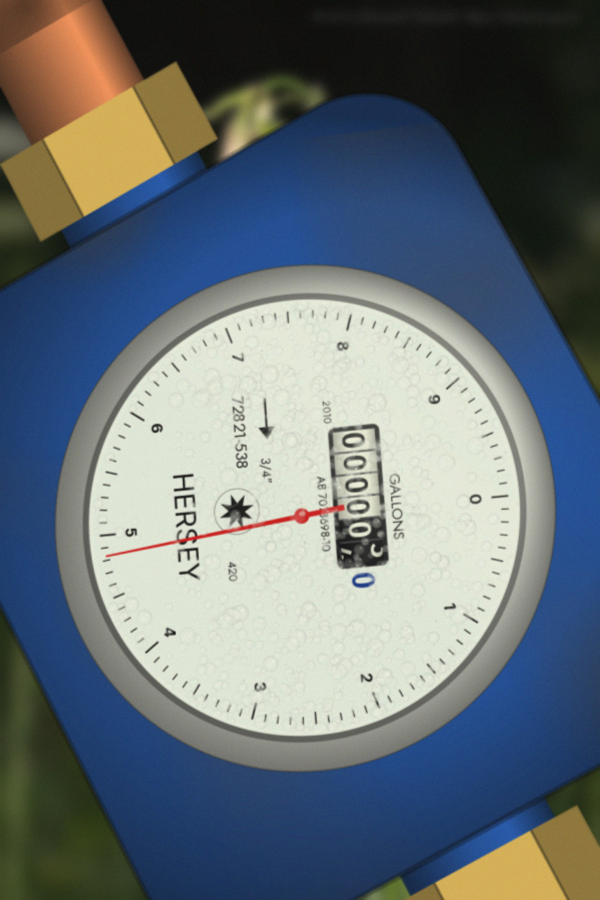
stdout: {"value": 34.8, "unit": "gal"}
